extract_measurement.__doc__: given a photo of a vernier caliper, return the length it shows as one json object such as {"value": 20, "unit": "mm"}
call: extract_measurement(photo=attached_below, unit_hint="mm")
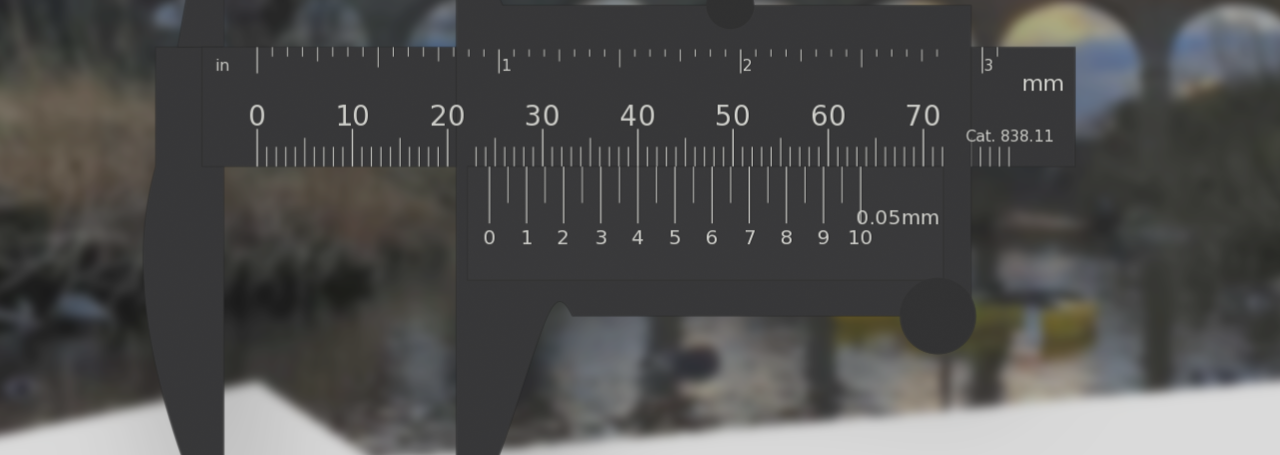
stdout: {"value": 24.4, "unit": "mm"}
